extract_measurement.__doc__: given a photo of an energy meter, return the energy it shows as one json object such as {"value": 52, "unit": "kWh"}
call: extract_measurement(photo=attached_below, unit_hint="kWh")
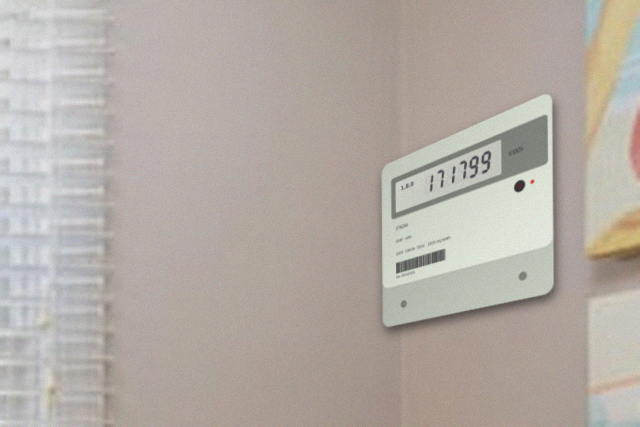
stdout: {"value": 171799, "unit": "kWh"}
